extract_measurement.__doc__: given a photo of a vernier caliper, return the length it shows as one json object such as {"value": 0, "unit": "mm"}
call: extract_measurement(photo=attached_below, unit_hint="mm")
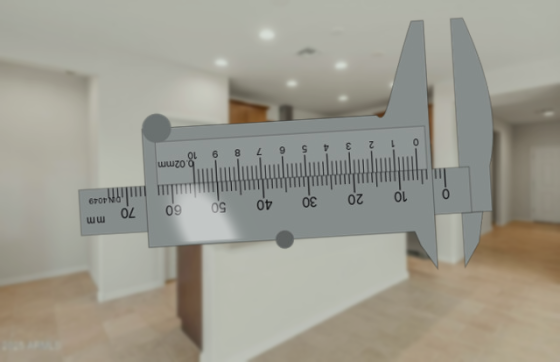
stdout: {"value": 6.0, "unit": "mm"}
